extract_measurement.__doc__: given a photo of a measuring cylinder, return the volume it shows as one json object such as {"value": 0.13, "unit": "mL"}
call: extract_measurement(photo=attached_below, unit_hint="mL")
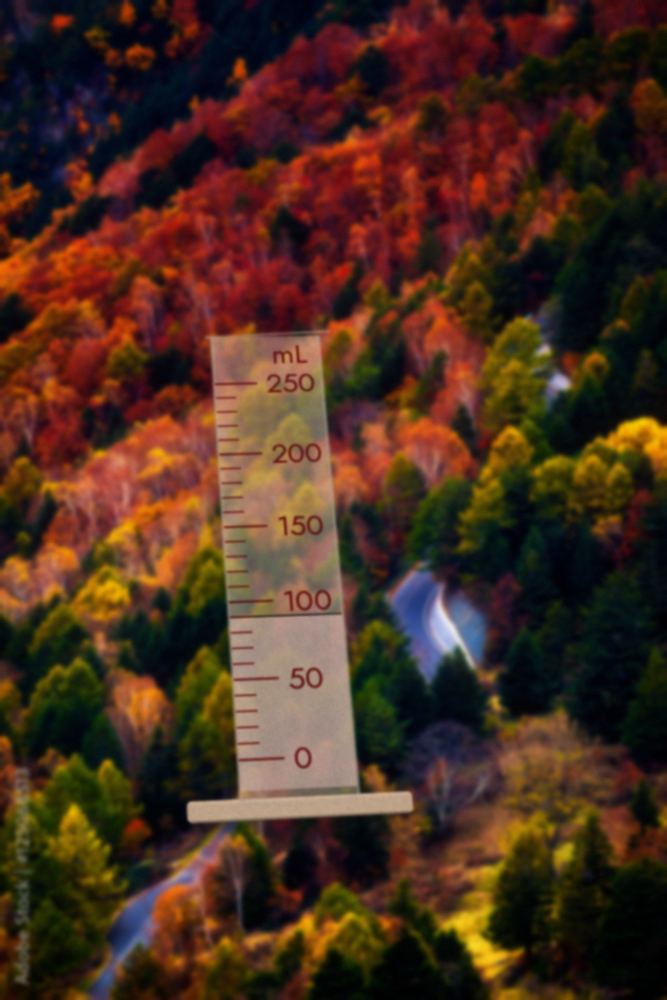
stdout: {"value": 90, "unit": "mL"}
